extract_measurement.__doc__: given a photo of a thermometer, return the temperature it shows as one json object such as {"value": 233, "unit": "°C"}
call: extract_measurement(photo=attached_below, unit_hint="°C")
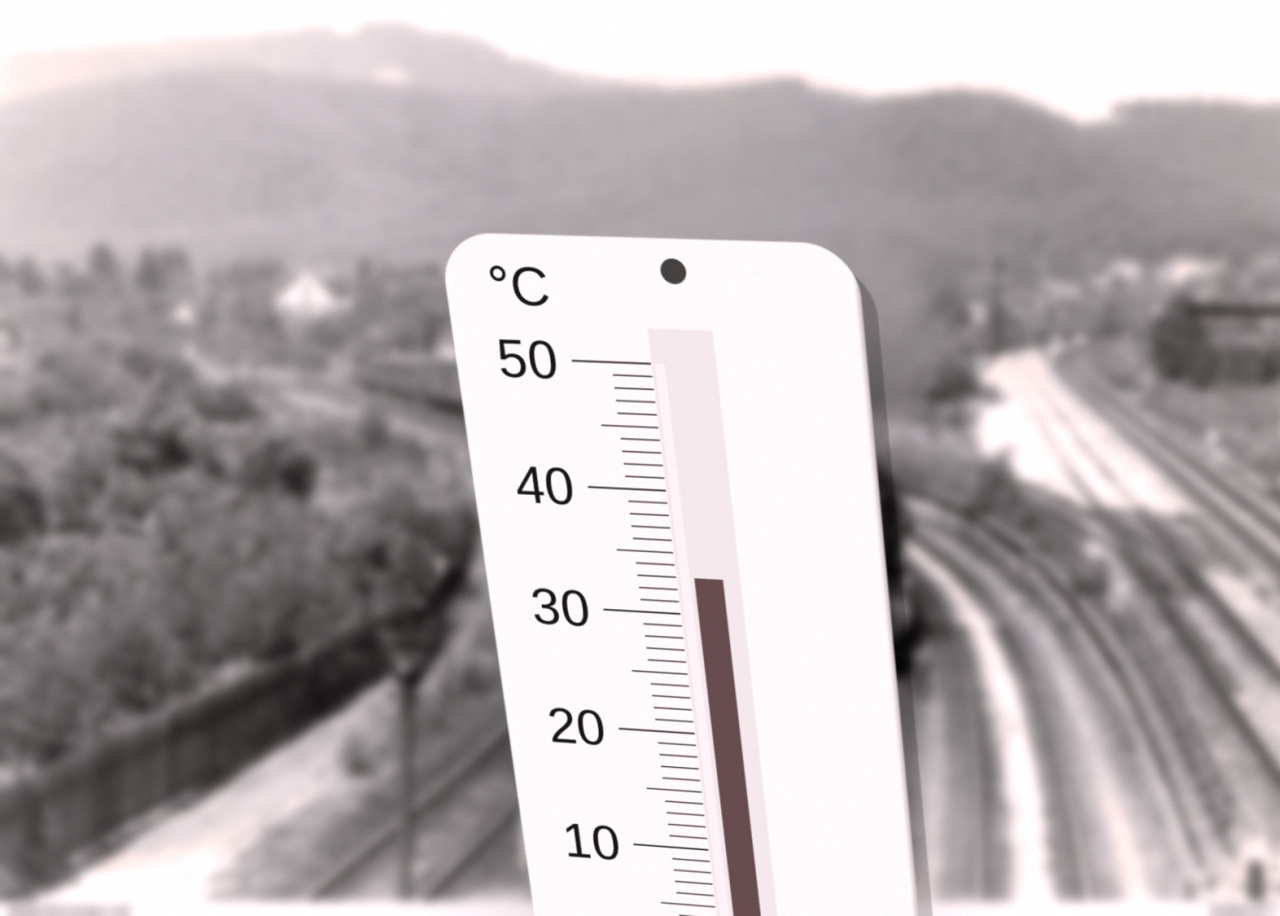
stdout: {"value": 33, "unit": "°C"}
